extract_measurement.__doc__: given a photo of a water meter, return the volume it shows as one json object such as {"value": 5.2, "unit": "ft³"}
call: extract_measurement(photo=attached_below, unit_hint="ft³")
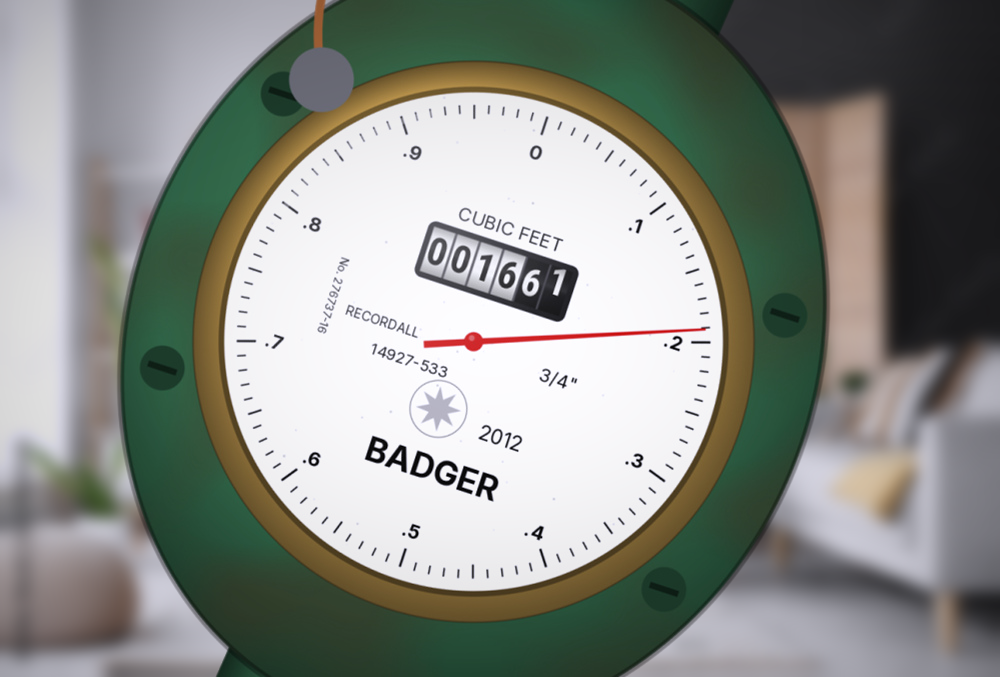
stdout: {"value": 1661.19, "unit": "ft³"}
